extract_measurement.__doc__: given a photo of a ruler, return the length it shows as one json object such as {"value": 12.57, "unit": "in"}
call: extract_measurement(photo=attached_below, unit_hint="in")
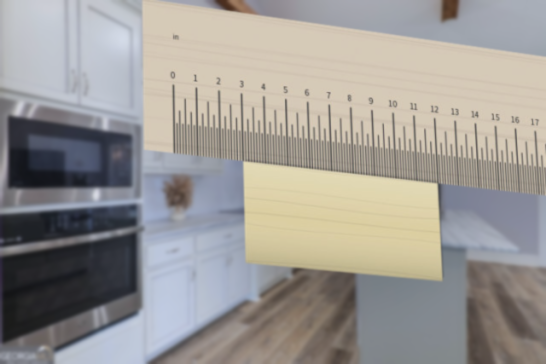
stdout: {"value": 9, "unit": "in"}
